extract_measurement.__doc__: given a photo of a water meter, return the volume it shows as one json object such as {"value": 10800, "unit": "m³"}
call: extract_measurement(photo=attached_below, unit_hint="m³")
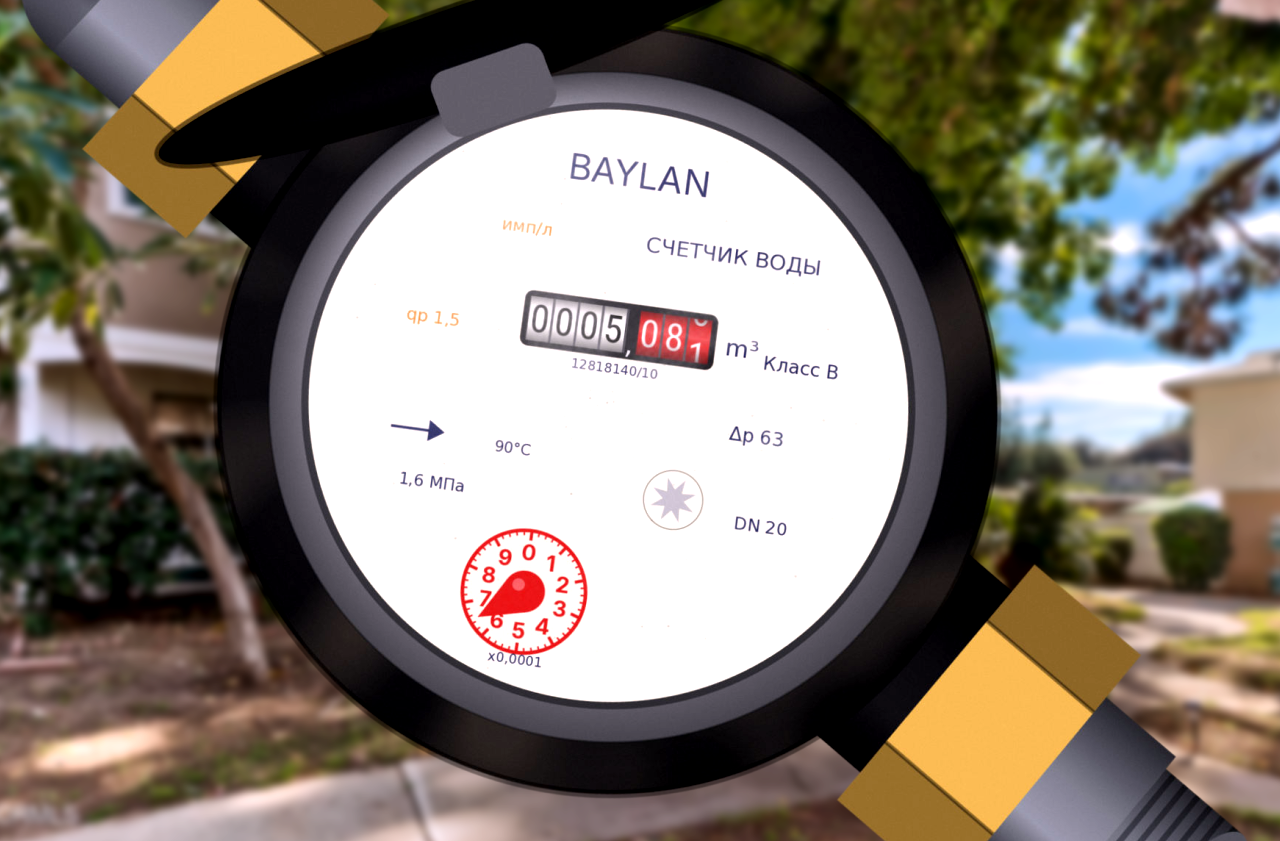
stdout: {"value": 5.0806, "unit": "m³"}
